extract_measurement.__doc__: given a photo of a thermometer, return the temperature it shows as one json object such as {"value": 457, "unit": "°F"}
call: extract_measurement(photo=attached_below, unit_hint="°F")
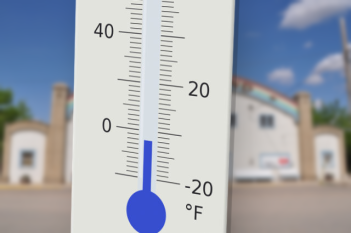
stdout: {"value": -4, "unit": "°F"}
